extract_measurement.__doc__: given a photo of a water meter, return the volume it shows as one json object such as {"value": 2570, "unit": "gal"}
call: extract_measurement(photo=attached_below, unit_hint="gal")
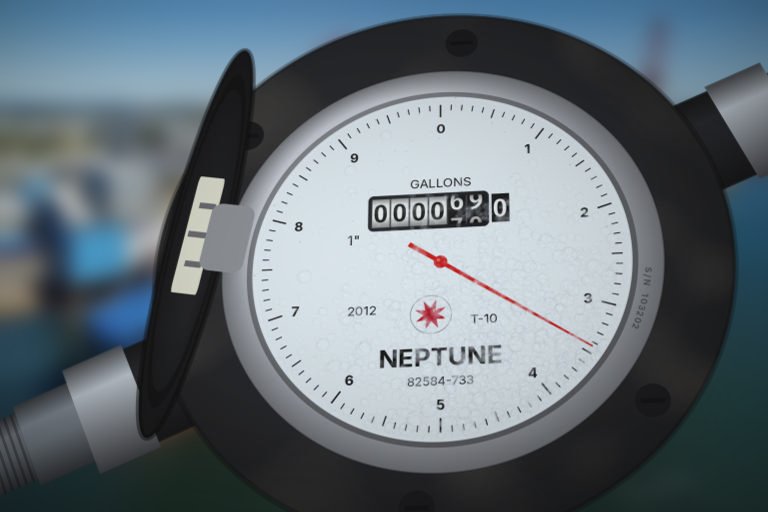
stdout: {"value": 693.4, "unit": "gal"}
